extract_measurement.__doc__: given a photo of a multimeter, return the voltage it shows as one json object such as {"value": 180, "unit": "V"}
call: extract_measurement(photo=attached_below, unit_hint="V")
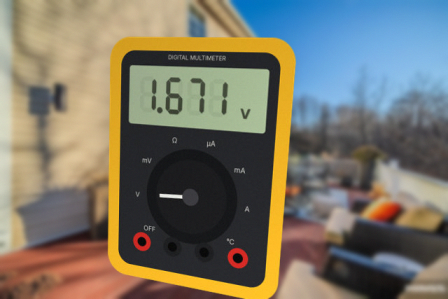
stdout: {"value": 1.671, "unit": "V"}
